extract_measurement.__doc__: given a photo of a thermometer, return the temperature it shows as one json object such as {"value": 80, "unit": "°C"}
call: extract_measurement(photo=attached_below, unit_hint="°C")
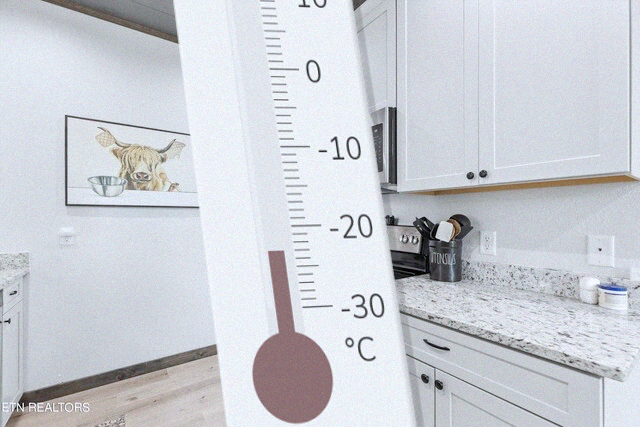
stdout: {"value": -23, "unit": "°C"}
